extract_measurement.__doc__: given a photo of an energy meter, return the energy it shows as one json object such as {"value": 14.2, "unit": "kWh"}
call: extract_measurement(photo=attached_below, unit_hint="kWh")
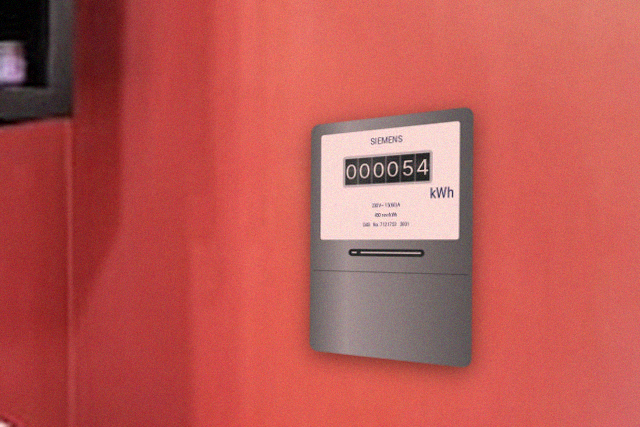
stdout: {"value": 54, "unit": "kWh"}
